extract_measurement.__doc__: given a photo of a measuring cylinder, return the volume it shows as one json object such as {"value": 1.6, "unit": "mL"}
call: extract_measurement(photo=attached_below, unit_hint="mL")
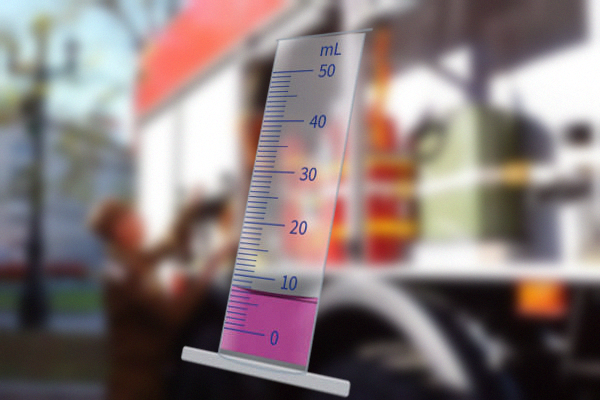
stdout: {"value": 7, "unit": "mL"}
